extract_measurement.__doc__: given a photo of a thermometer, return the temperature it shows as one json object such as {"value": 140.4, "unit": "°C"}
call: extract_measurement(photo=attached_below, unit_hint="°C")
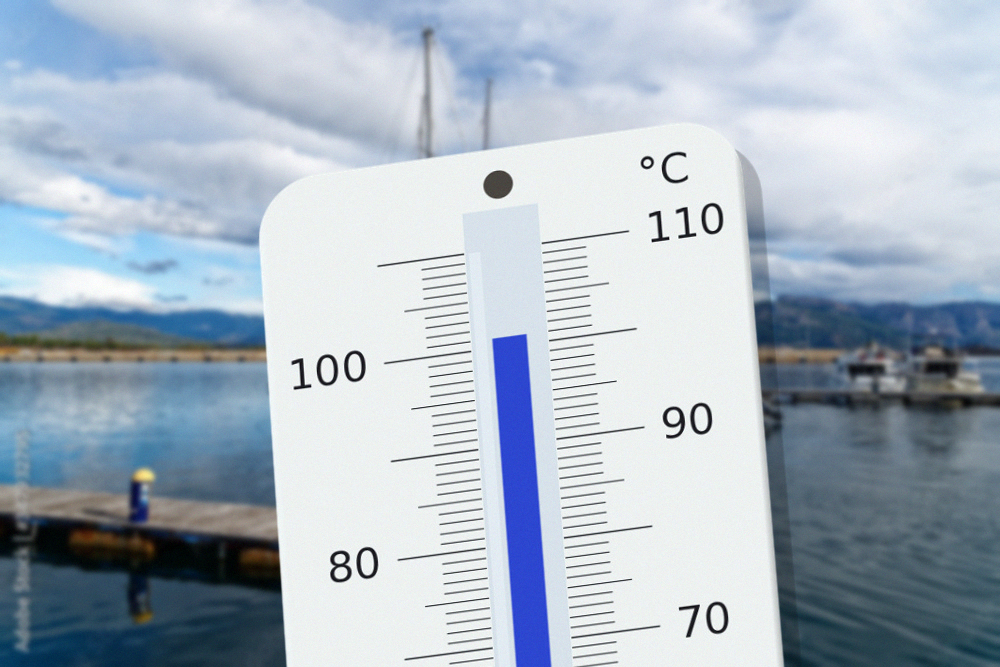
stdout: {"value": 101, "unit": "°C"}
